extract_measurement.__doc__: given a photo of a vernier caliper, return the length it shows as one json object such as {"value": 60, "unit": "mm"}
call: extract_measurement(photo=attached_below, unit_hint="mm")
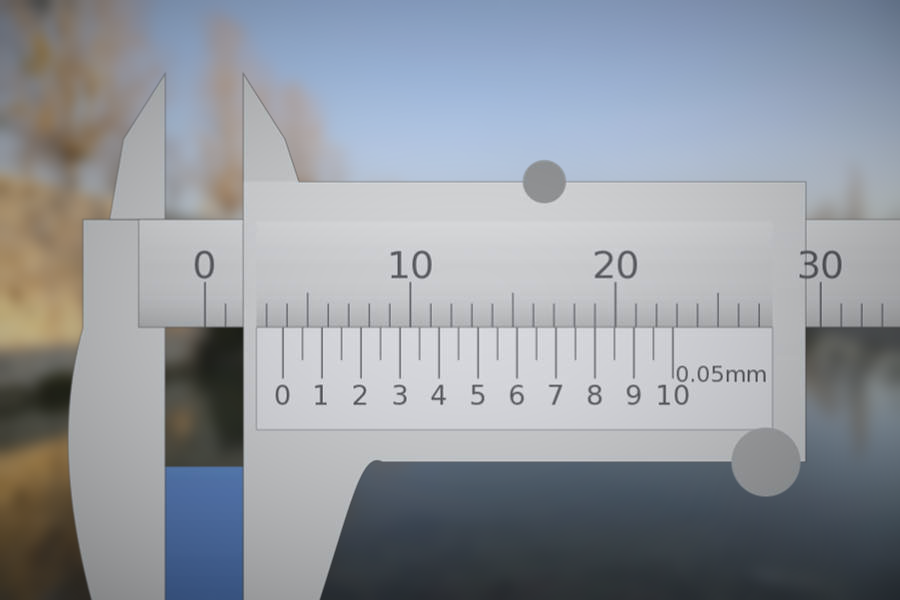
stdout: {"value": 3.8, "unit": "mm"}
